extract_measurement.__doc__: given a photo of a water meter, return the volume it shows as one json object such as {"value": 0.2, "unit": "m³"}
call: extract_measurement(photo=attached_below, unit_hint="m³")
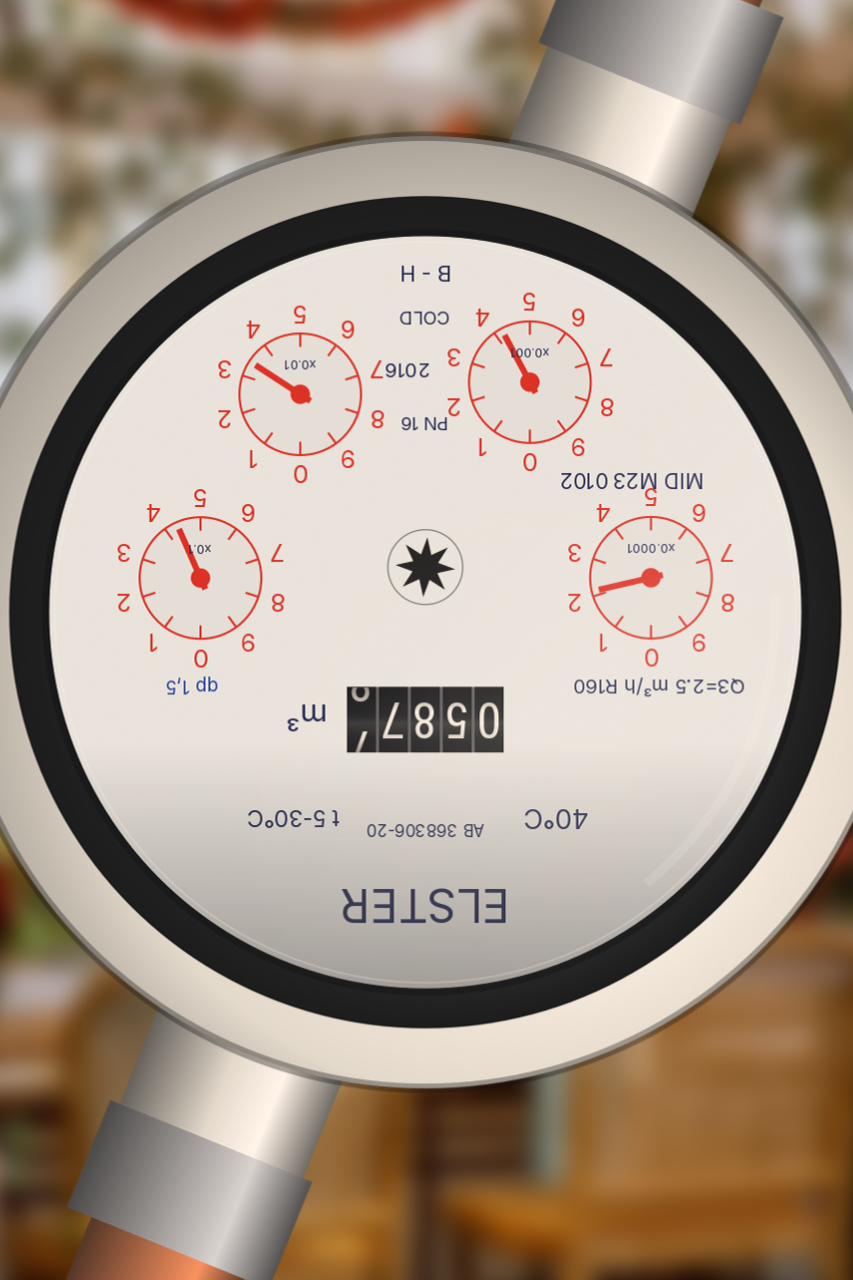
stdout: {"value": 5877.4342, "unit": "m³"}
